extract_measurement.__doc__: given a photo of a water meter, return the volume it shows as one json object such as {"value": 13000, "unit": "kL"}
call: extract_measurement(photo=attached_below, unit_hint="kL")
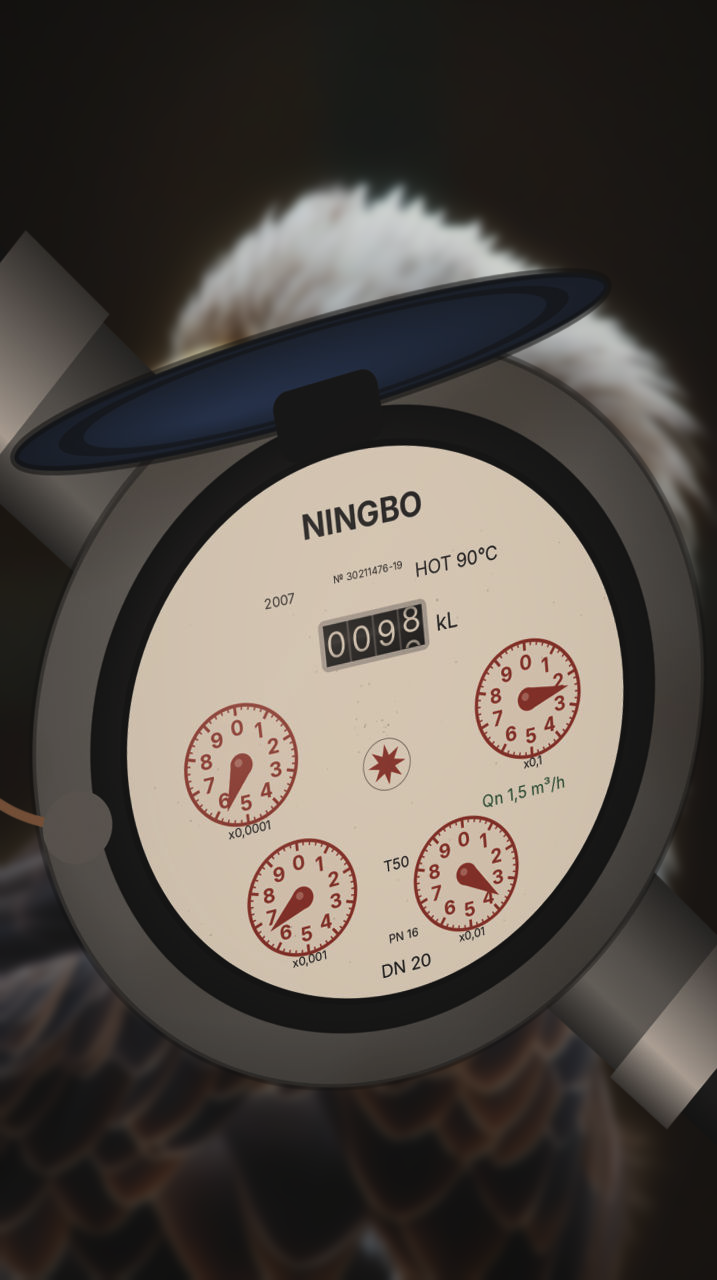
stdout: {"value": 98.2365, "unit": "kL"}
